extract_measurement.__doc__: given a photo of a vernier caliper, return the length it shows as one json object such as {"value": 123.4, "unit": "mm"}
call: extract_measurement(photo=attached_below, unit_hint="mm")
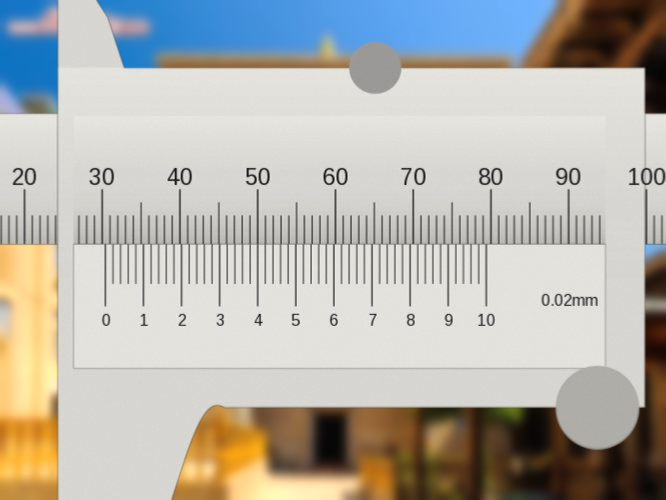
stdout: {"value": 30.4, "unit": "mm"}
